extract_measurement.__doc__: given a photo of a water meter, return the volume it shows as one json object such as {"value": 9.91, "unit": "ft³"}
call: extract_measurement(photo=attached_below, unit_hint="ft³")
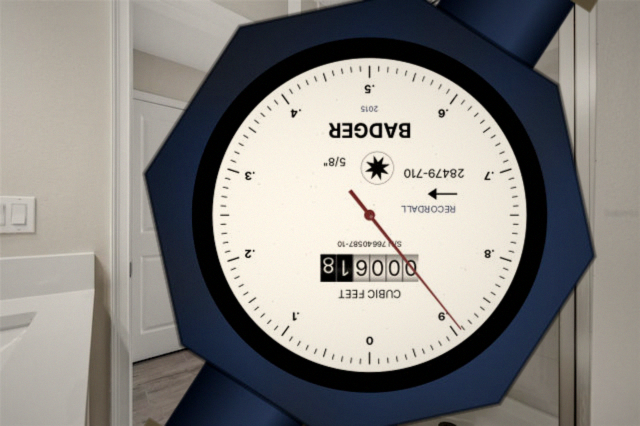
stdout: {"value": 617.89, "unit": "ft³"}
